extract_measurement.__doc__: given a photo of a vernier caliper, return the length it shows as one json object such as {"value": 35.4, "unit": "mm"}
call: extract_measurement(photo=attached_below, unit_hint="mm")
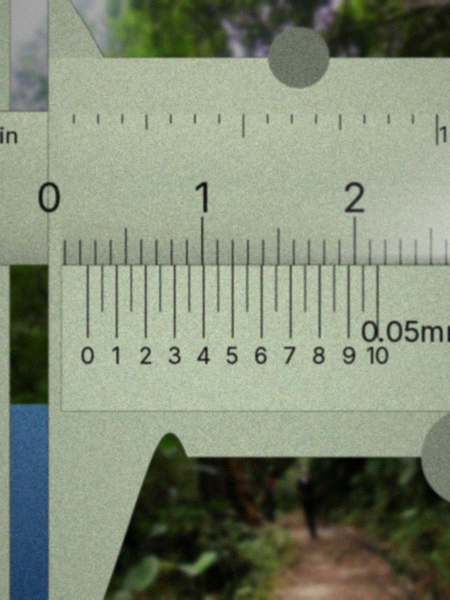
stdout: {"value": 2.5, "unit": "mm"}
